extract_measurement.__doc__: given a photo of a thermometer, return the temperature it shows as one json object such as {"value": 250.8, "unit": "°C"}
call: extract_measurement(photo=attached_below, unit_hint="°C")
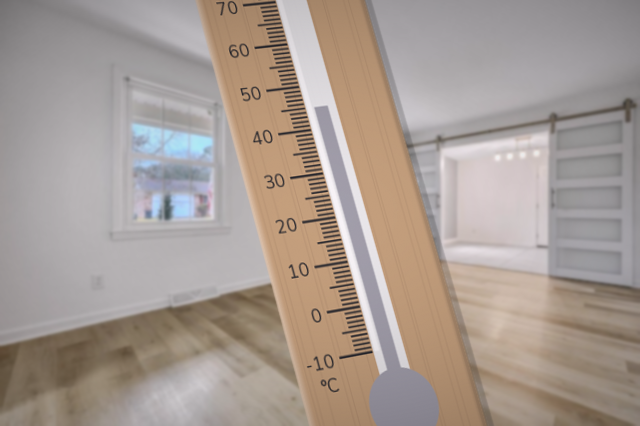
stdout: {"value": 45, "unit": "°C"}
